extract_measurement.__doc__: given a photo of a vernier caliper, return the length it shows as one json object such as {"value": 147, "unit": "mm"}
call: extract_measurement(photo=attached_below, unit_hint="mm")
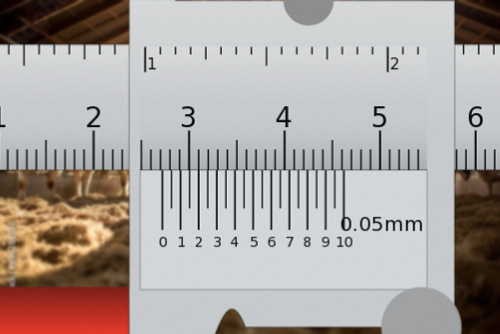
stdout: {"value": 27.2, "unit": "mm"}
